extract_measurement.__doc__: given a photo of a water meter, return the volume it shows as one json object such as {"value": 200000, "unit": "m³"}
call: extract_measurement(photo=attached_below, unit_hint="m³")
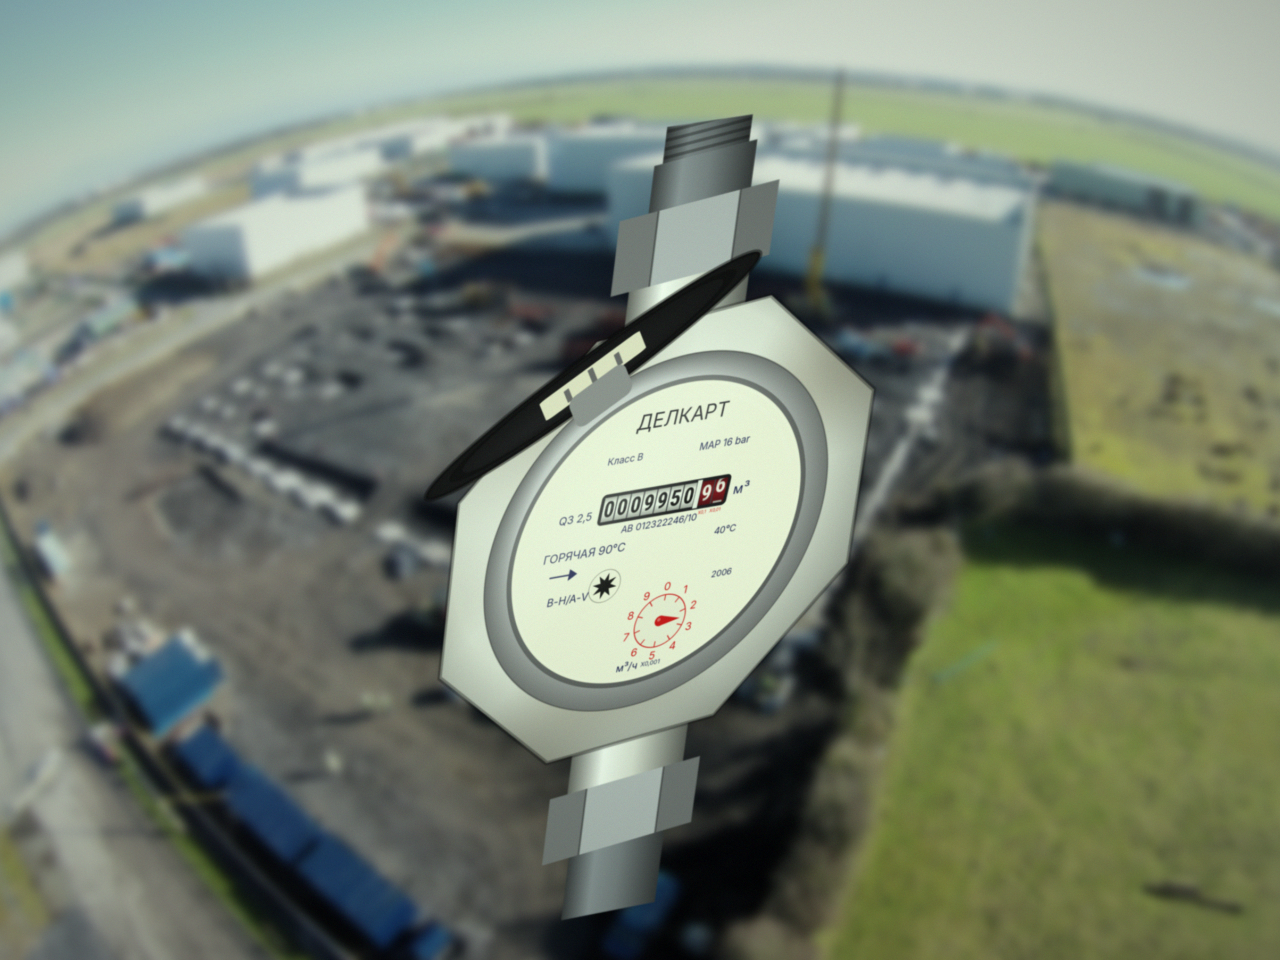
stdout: {"value": 9950.962, "unit": "m³"}
